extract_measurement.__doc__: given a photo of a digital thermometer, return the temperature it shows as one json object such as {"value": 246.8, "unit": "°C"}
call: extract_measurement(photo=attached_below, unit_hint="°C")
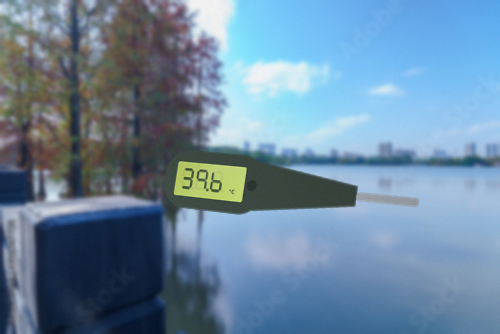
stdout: {"value": 39.6, "unit": "°C"}
